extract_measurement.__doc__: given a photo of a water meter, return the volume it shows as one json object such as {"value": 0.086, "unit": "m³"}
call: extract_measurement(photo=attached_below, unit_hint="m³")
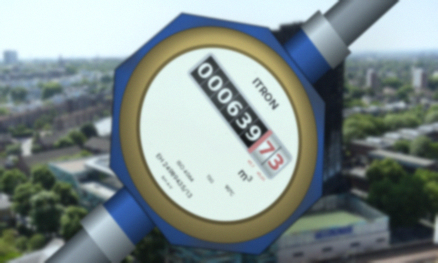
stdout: {"value": 639.73, "unit": "m³"}
